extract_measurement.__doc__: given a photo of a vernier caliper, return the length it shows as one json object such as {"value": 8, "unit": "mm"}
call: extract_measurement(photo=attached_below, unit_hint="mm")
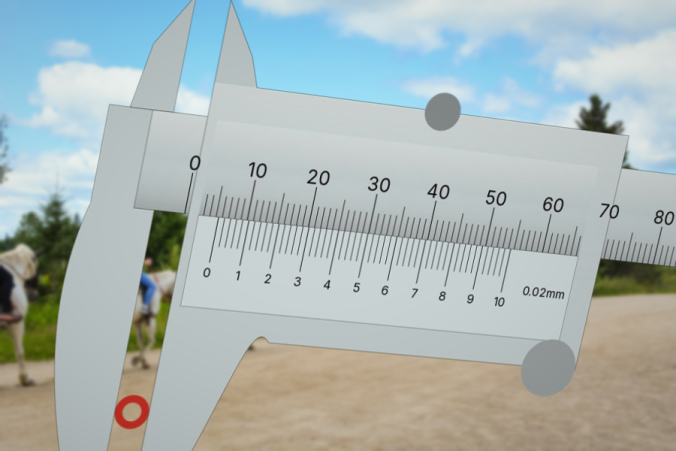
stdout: {"value": 5.4, "unit": "mm"}
